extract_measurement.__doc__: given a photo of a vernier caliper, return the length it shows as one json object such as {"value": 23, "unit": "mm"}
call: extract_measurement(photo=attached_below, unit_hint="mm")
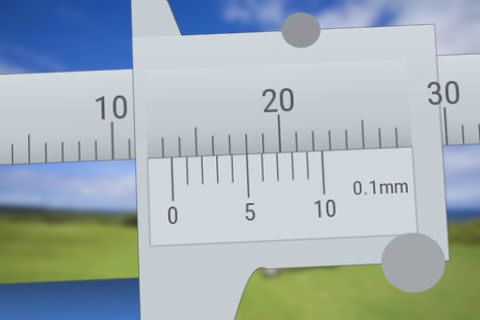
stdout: {"value": 13.5, "unit": "mm"}
